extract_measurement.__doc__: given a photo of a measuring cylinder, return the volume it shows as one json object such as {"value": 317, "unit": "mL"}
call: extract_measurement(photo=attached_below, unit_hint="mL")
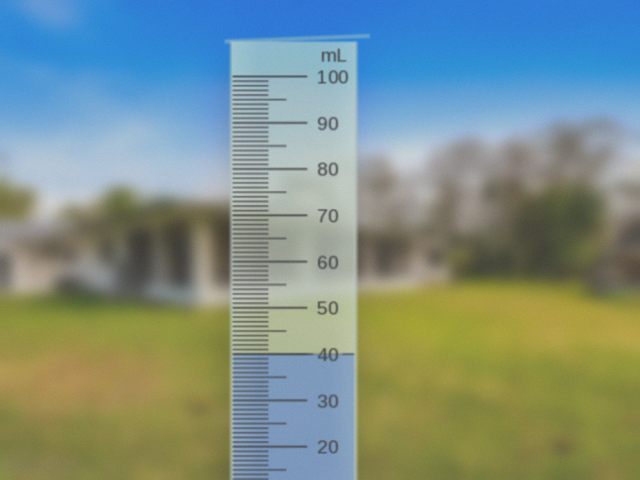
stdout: {"value": 40, "unit": "mL"}
